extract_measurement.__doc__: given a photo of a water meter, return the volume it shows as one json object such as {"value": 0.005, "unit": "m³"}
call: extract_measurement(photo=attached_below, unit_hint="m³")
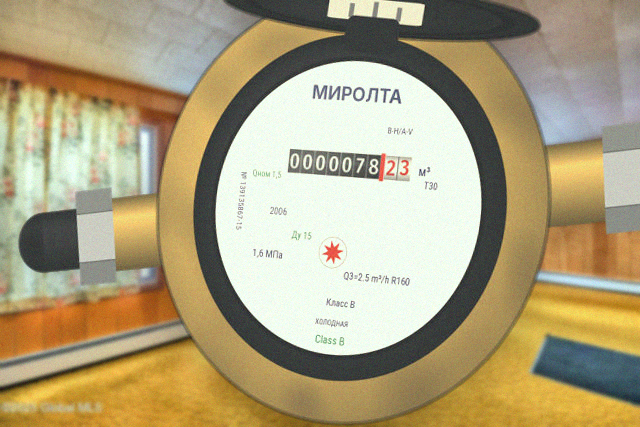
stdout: {"value": 78.23, "unit": "m³"}
